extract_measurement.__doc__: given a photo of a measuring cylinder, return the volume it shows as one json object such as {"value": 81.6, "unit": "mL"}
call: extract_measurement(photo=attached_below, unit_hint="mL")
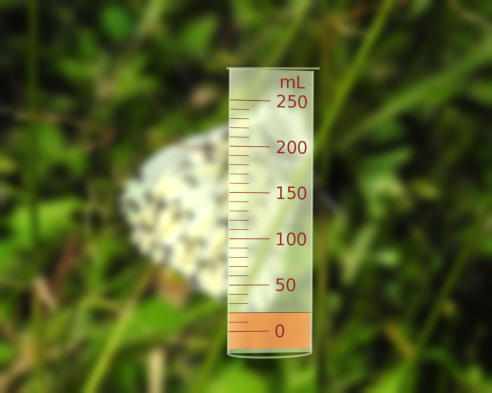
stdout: {"value": 20, "unit": "mL"}
